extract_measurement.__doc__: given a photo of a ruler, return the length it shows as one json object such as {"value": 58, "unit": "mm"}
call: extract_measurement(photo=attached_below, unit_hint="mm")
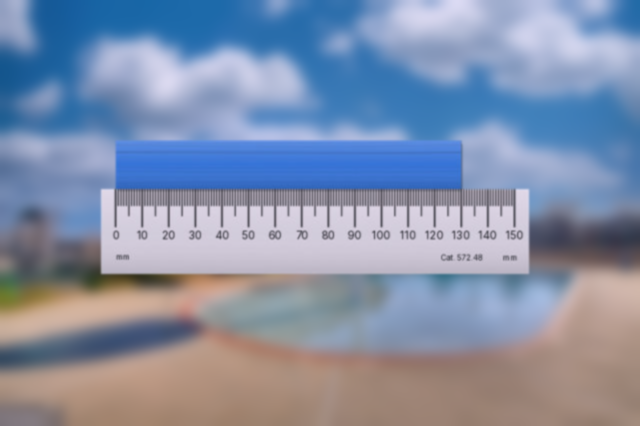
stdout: {"value": 130, "unit": "mm"}
